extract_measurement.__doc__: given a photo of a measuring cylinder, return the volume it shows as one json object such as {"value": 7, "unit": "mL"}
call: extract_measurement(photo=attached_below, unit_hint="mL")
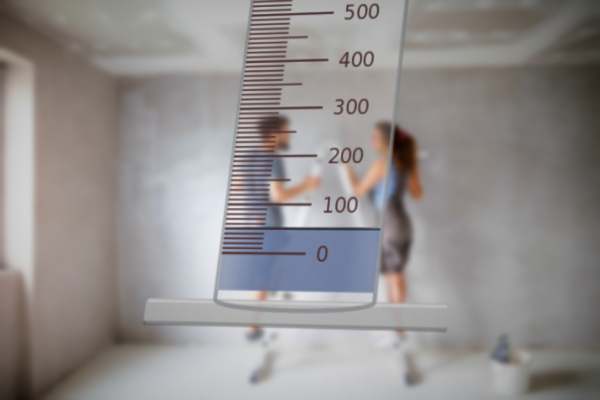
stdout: {"value": 50, "unit": "mL"}
